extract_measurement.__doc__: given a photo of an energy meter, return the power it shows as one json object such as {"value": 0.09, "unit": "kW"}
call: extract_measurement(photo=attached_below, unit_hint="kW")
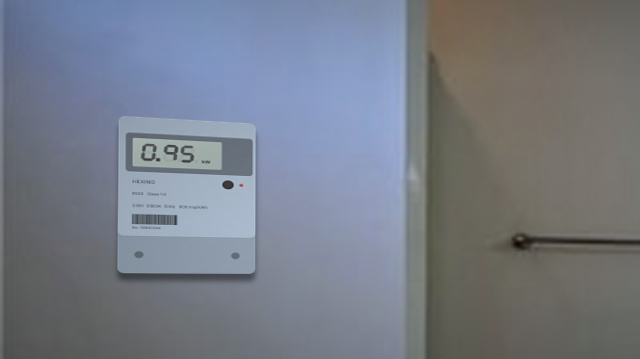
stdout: {"value": 0.95, "unit": "kW"}
